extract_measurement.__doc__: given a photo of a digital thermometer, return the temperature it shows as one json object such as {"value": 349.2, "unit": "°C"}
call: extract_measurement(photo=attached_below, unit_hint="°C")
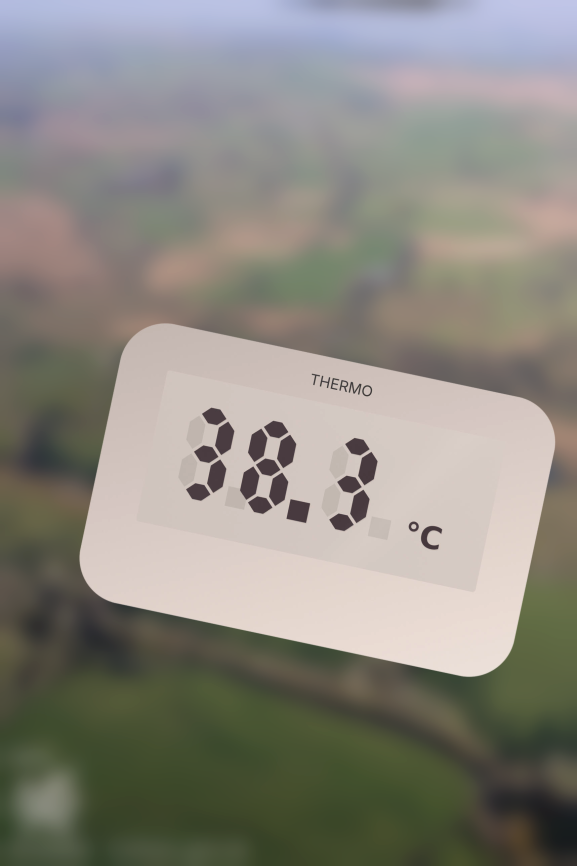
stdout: {"value": 38.3, "unit": "°C"}
